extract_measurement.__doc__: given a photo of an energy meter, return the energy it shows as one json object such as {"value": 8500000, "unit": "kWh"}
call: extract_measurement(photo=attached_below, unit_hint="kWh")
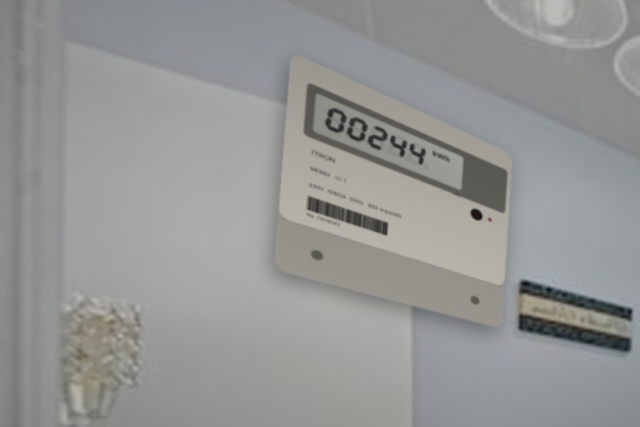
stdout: {"value": 244, "unit": "kWh"}
